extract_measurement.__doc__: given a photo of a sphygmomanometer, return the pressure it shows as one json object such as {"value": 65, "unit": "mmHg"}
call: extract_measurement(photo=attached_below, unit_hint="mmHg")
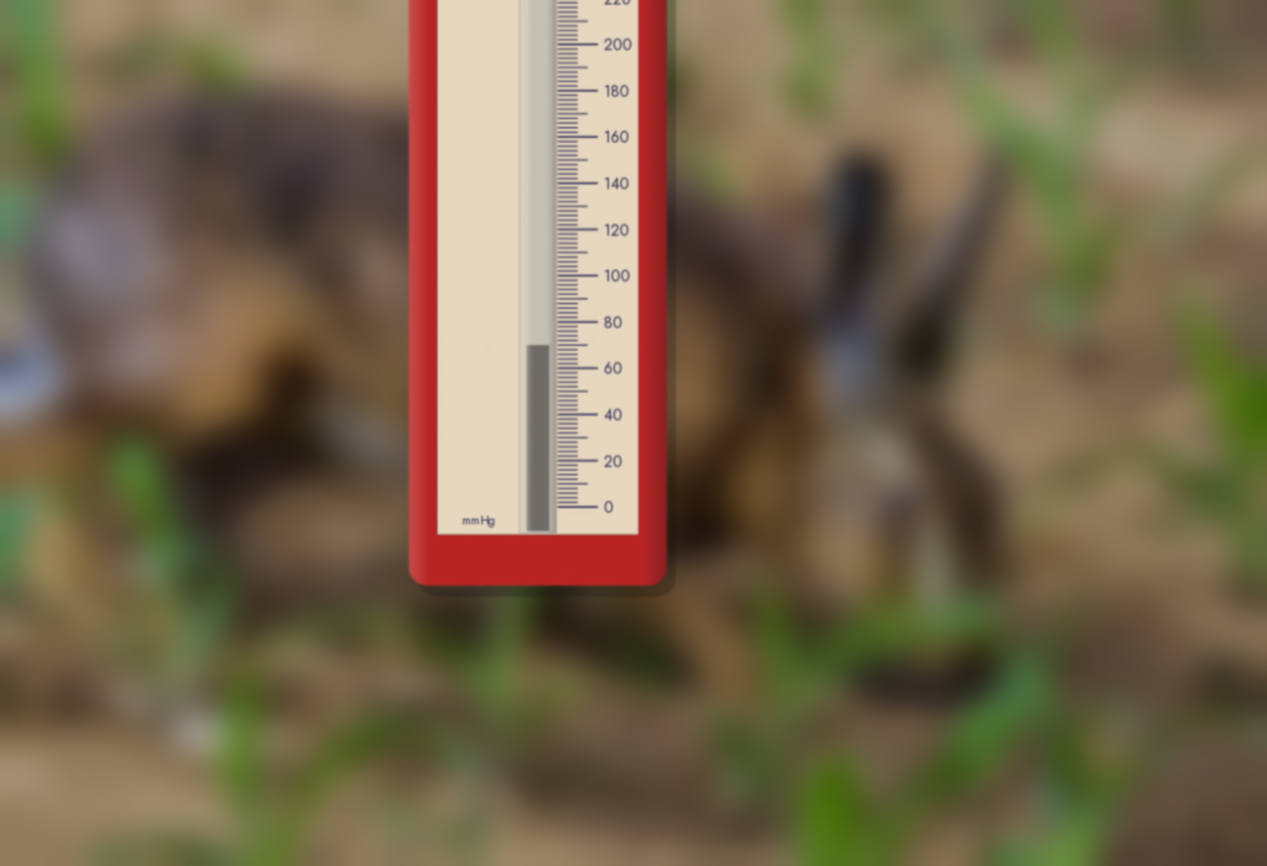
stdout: {"value": 70, "unit": "mmHg"}
